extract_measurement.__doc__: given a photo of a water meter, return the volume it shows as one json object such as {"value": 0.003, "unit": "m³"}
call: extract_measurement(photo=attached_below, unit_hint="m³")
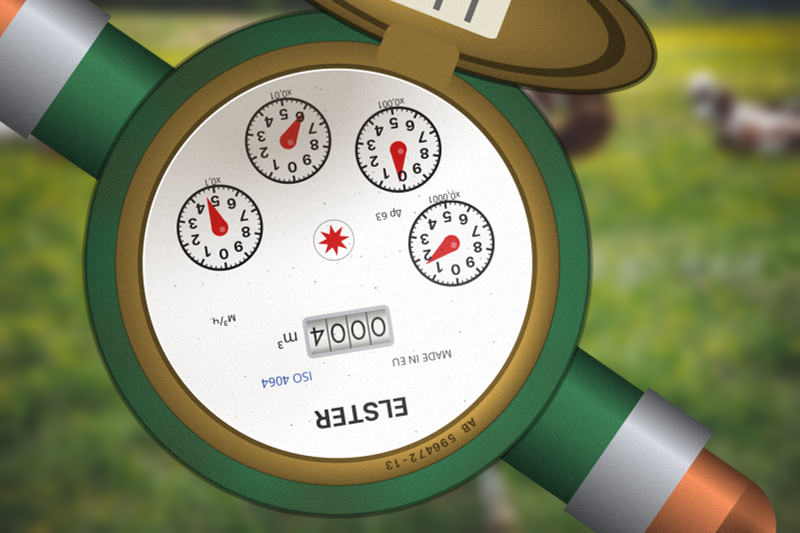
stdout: {"value": 4.4601, "unit": "m³"}
